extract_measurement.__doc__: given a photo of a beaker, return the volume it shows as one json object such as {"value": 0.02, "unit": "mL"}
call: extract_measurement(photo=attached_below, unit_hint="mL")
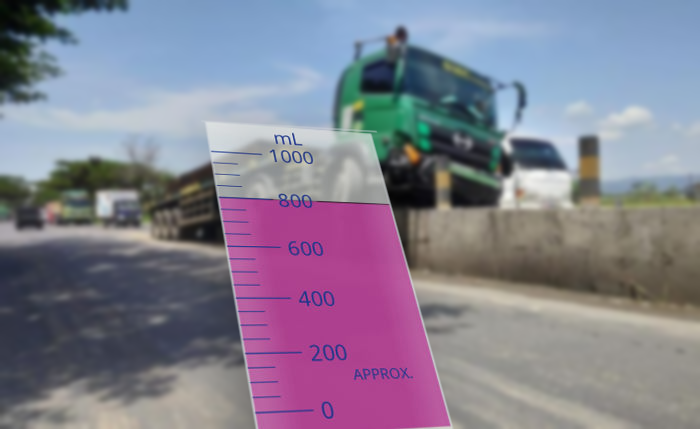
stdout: {"value": 800, "unit": "mL"}
